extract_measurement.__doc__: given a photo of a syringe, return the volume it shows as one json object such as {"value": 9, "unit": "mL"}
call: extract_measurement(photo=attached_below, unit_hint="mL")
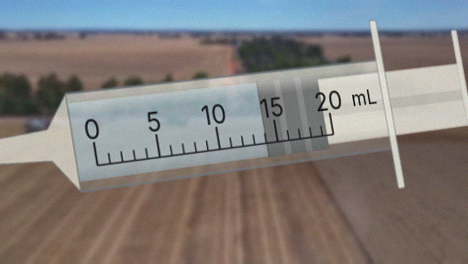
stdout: {"value": 14, "unit": "mL"}
